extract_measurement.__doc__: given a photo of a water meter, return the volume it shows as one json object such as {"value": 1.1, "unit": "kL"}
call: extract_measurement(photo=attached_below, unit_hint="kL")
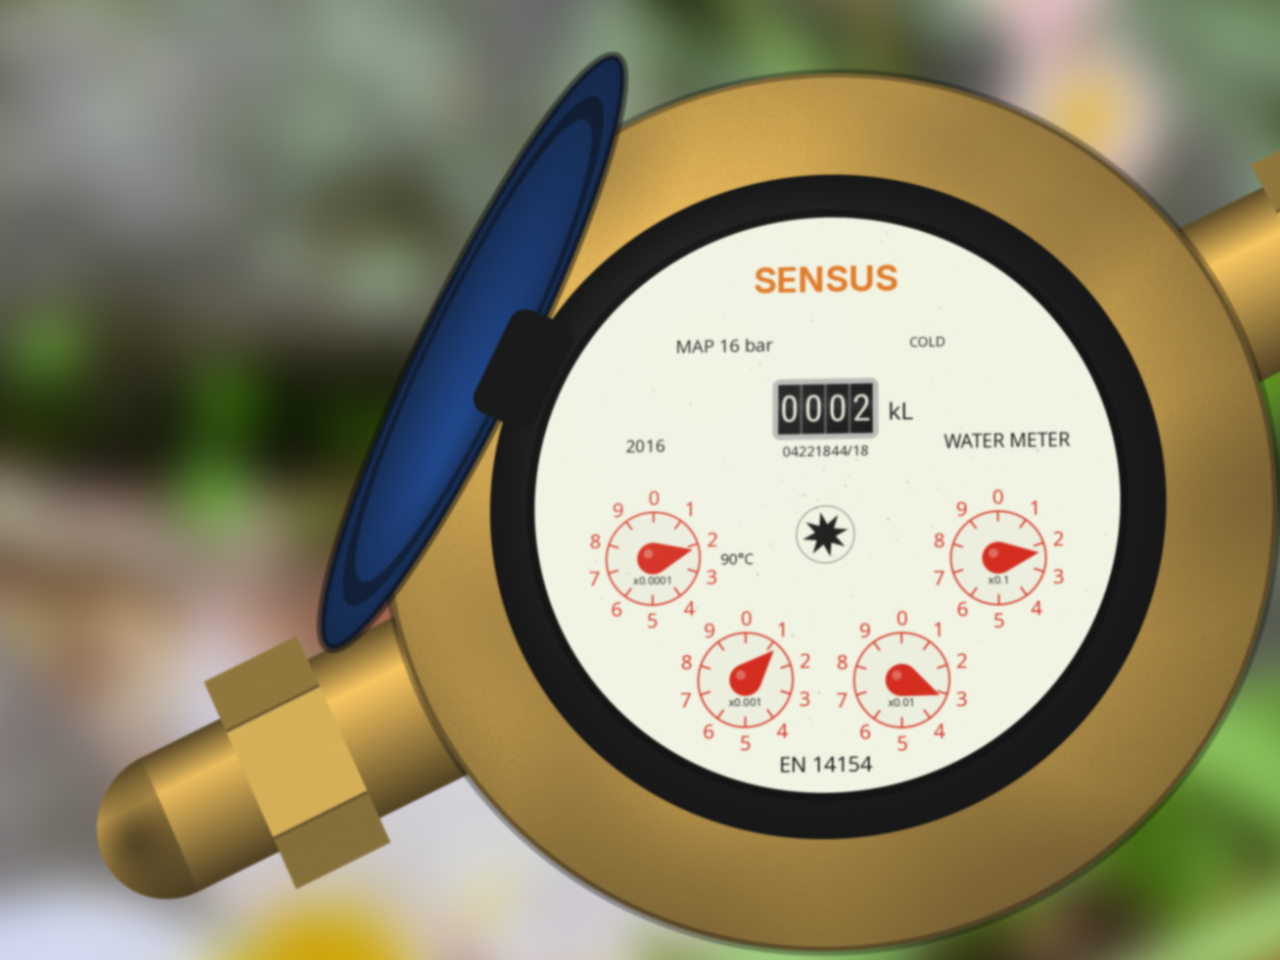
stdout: {"value": 2.2312, "unit": "kL"}
